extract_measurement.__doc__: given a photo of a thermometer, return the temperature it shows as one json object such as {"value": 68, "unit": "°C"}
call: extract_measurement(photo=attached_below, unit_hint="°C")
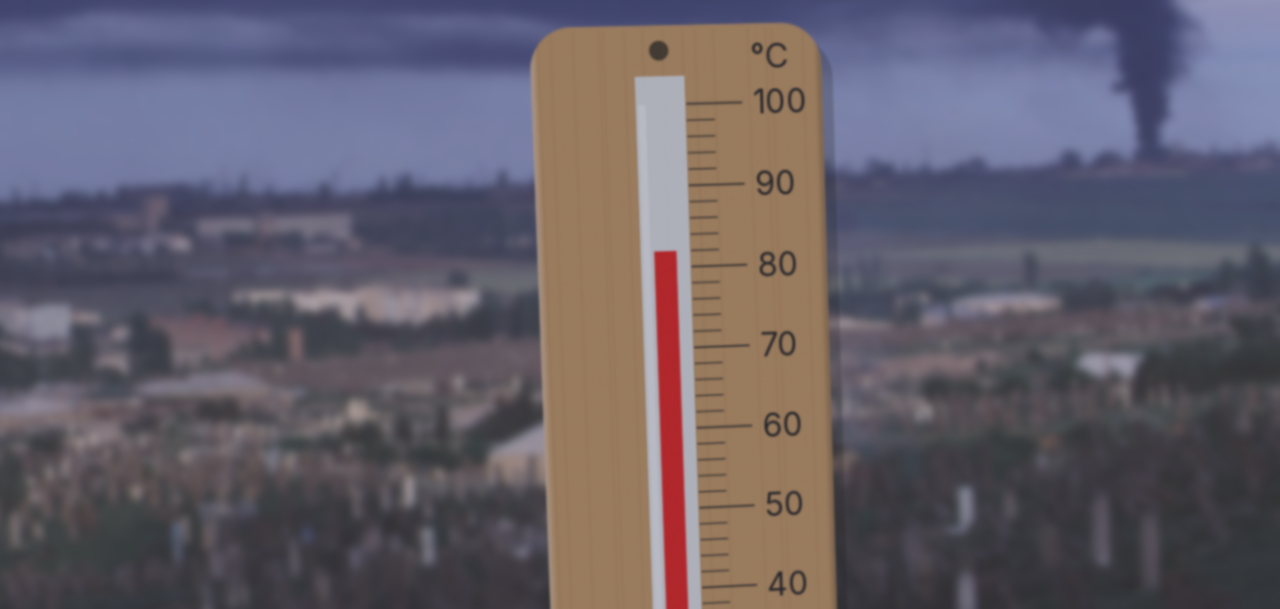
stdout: {"value": 82, "unit": "°C"}
